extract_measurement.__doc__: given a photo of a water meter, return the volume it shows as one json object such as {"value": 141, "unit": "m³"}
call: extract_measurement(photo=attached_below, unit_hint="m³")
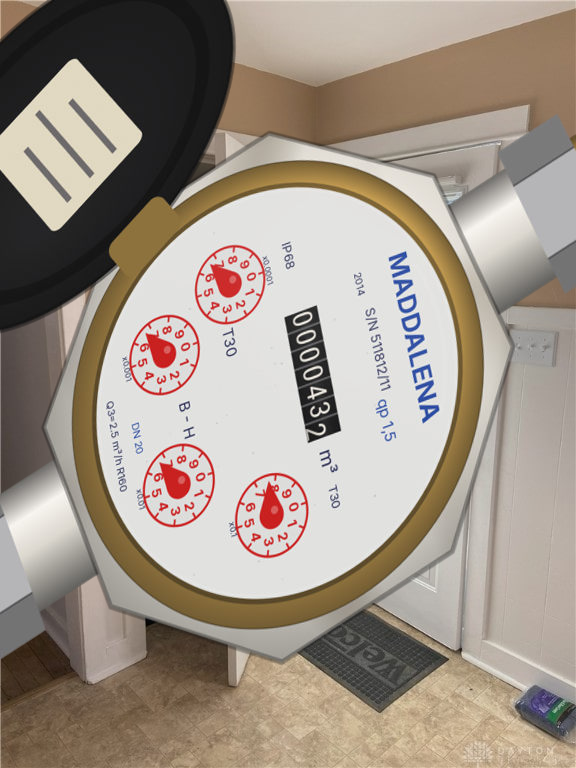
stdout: {"value": 431.7666, "unit": "m³"}
